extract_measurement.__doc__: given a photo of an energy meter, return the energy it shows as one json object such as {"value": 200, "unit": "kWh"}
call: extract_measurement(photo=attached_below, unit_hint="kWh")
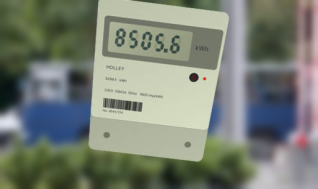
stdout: {"value": 8505.6, "unit": "kWh"}
